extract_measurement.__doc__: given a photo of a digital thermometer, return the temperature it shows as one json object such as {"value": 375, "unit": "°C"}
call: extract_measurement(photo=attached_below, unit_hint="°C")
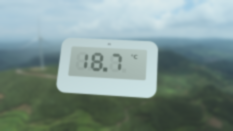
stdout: {"value": 18.7, "unit": "°C"}
